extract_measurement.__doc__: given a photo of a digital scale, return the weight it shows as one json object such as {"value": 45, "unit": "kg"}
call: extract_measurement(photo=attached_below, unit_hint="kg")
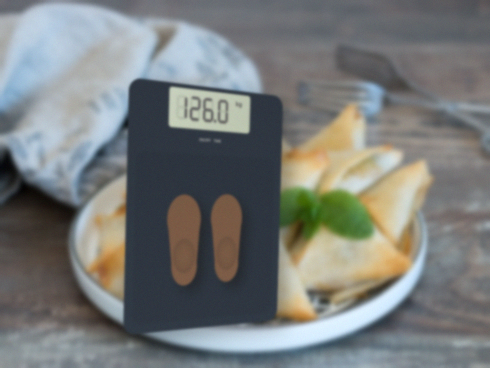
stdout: {"value": 126.0, "unit": "kg"}
